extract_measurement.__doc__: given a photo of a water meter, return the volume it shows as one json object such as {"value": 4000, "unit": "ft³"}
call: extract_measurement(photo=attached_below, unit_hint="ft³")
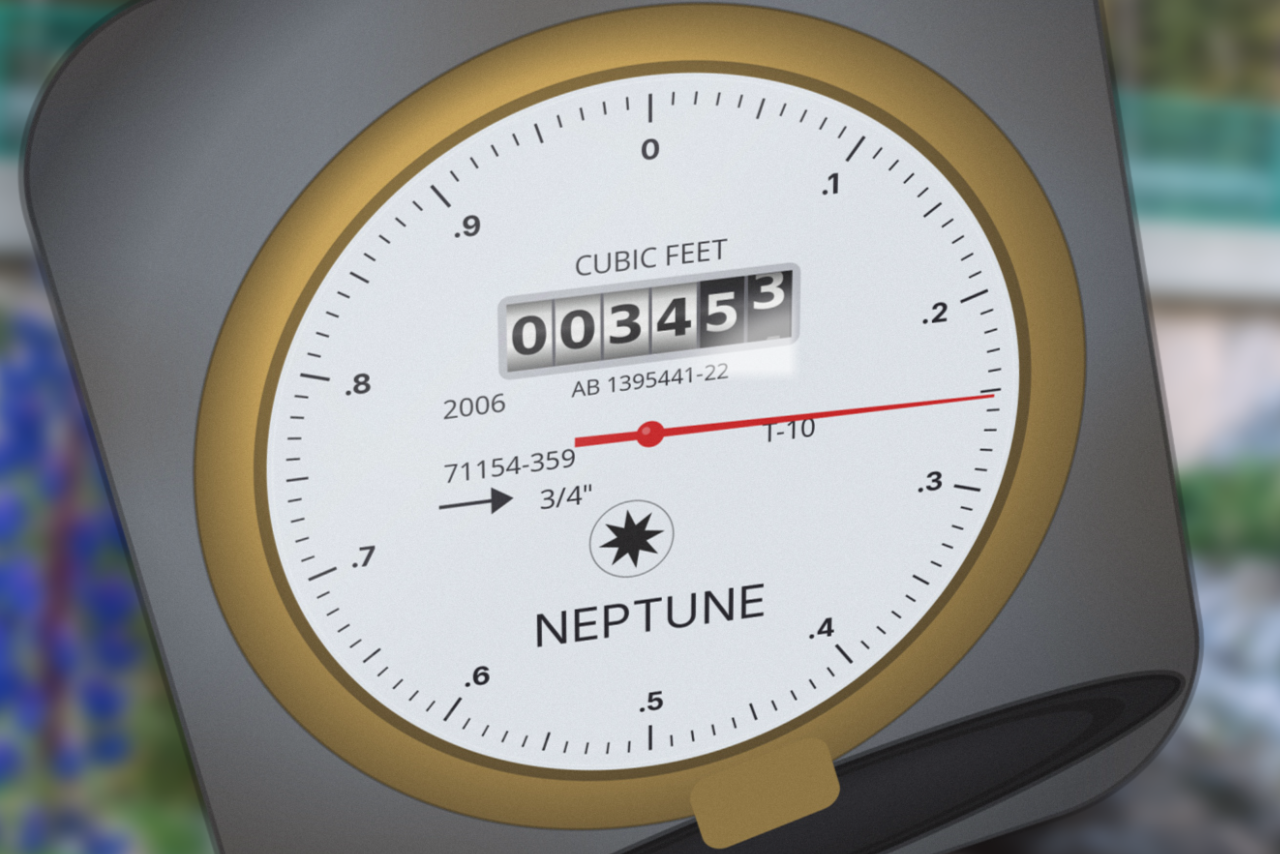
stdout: {"value": 3453.25, "unit": "ft³"}
